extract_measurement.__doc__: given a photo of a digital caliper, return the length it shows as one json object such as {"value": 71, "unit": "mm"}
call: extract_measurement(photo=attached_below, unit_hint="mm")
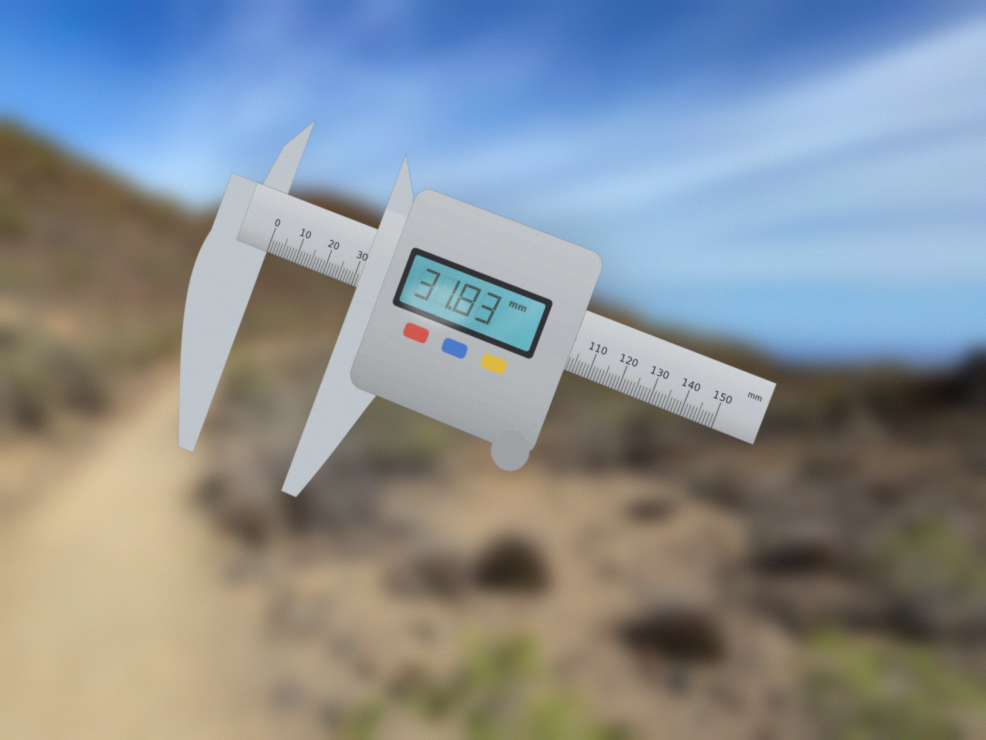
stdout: {"value": 31.83, "unit": "mm"}
